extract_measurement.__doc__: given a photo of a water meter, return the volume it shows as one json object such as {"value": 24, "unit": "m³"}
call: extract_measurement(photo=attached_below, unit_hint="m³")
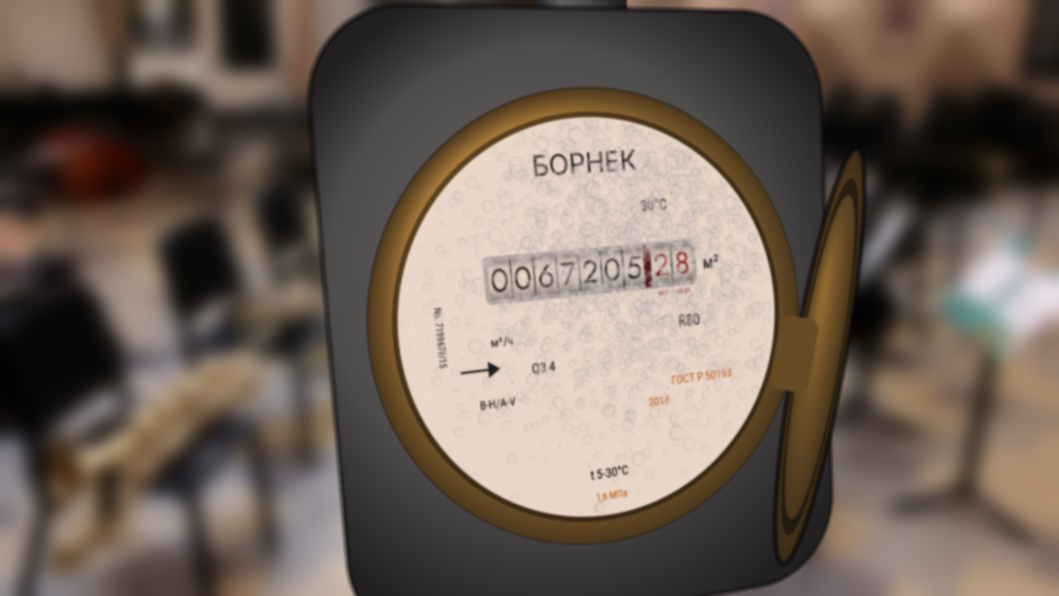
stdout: {"value": 67205.28, "unit": "m³"}
